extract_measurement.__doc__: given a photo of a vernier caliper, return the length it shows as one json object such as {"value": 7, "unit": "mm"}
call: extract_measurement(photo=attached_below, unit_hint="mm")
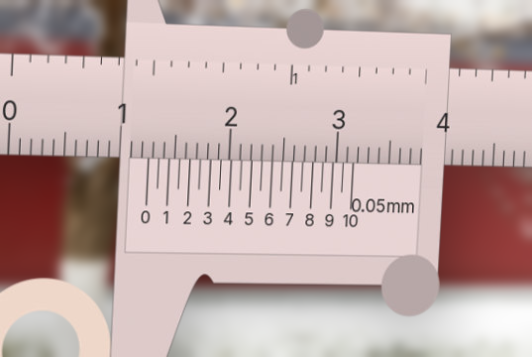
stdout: {"value": 12.6, "unit": "mm"}
